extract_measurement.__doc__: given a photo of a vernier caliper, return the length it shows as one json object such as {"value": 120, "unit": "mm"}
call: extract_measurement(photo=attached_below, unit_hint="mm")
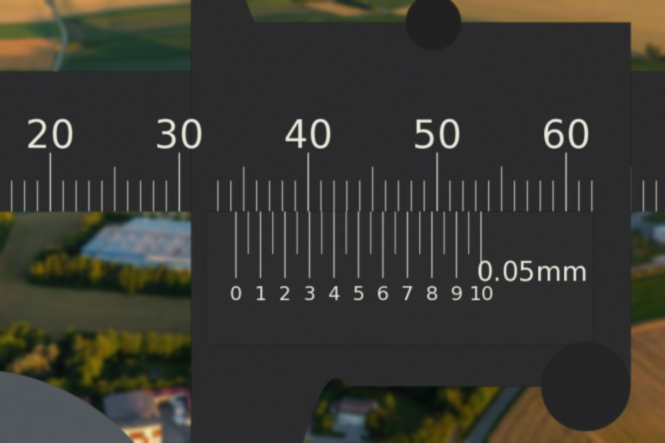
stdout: {"value": 34.4, "unit": "mm"}
